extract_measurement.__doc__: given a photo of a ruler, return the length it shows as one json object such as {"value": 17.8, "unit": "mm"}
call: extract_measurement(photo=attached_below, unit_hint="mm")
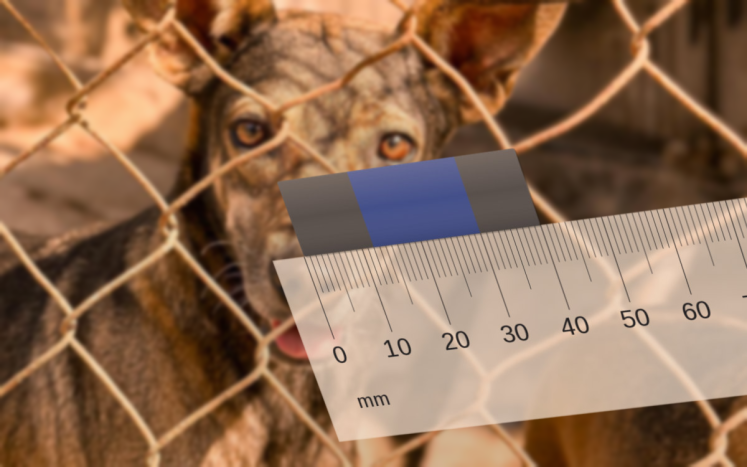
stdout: {"value": 40, "unit": "mm"}
